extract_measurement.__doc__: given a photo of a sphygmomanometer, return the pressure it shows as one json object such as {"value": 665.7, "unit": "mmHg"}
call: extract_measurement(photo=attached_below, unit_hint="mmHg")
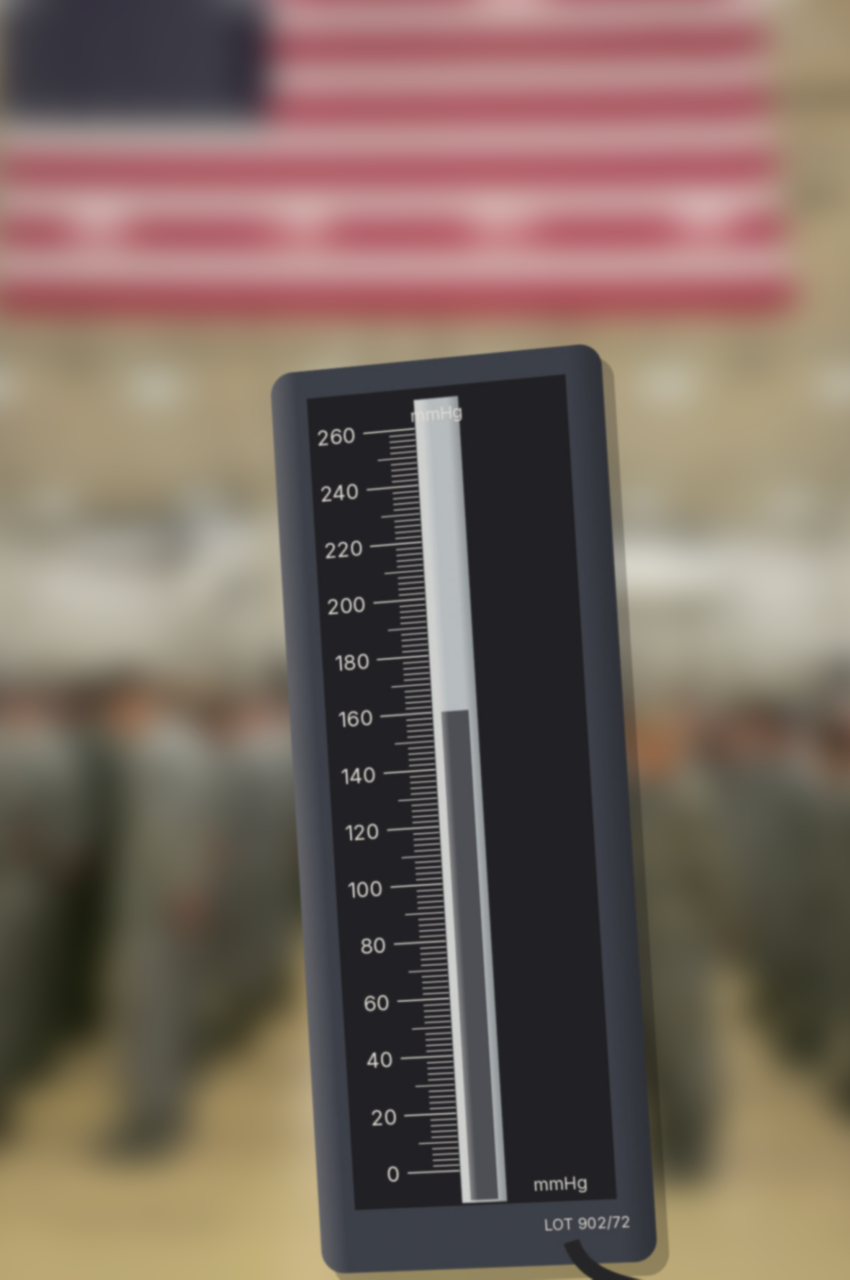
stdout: {"value": 160, "unit": "mmHg"}
